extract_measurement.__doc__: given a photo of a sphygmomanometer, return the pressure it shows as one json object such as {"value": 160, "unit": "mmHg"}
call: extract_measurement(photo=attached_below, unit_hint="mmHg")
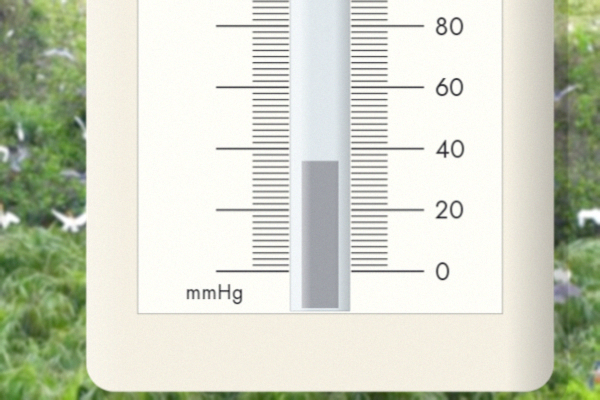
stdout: {"value": 36, "unit": "mmHg"}
